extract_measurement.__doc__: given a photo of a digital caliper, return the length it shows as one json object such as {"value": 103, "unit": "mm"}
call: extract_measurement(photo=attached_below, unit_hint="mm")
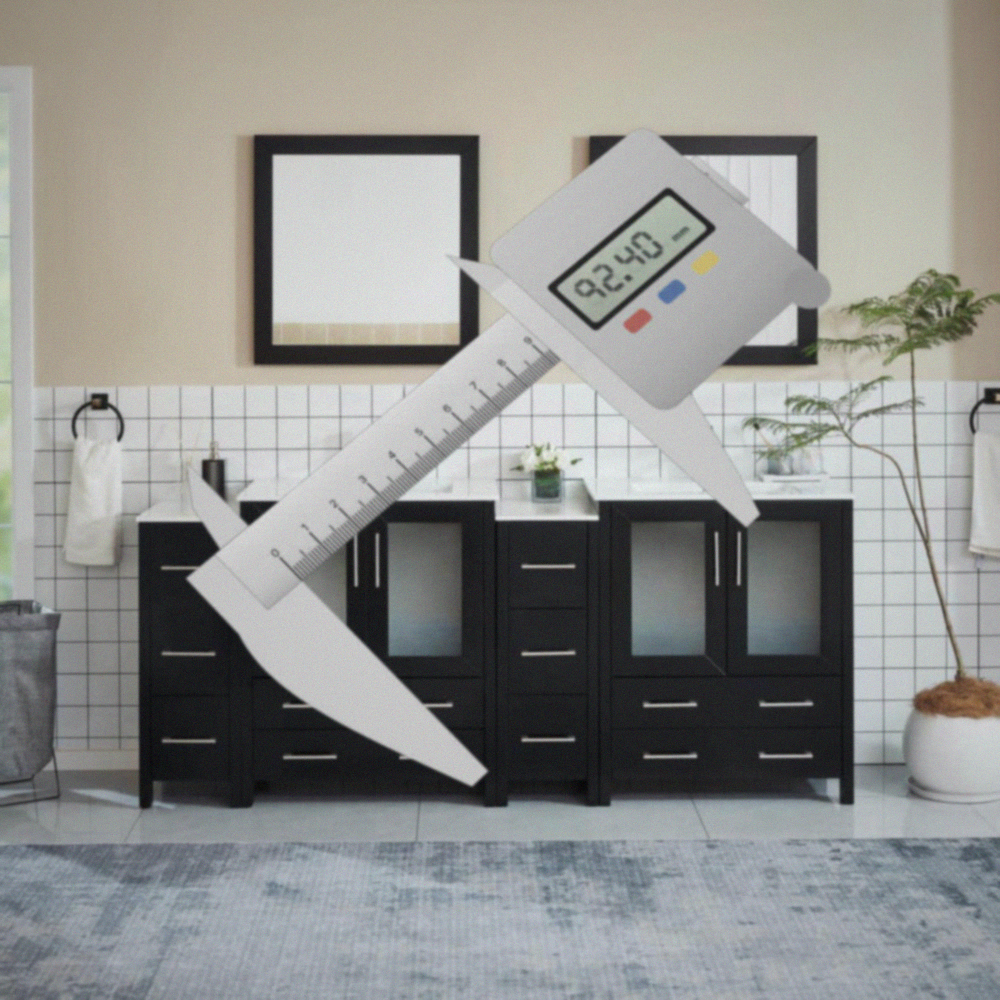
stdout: {"value": 92.40, "unit": "mm"}
